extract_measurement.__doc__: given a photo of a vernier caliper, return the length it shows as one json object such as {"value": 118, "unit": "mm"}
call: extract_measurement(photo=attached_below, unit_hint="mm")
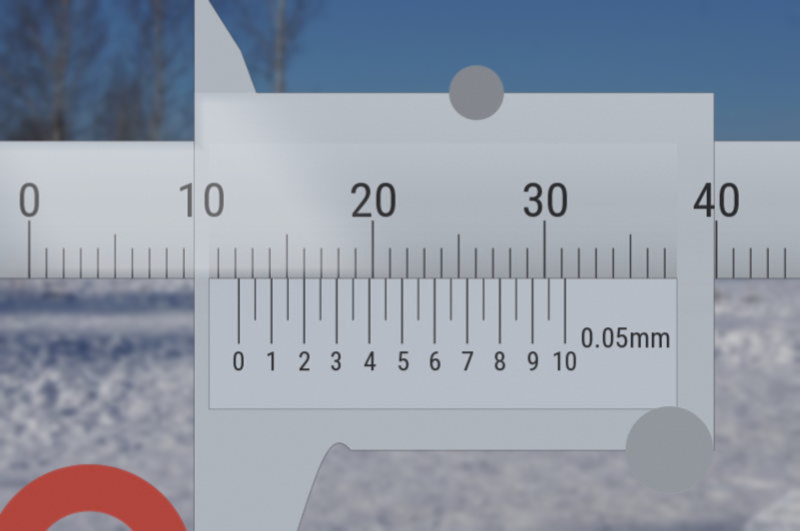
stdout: {"value": 12.2, "unit": "mm"}
